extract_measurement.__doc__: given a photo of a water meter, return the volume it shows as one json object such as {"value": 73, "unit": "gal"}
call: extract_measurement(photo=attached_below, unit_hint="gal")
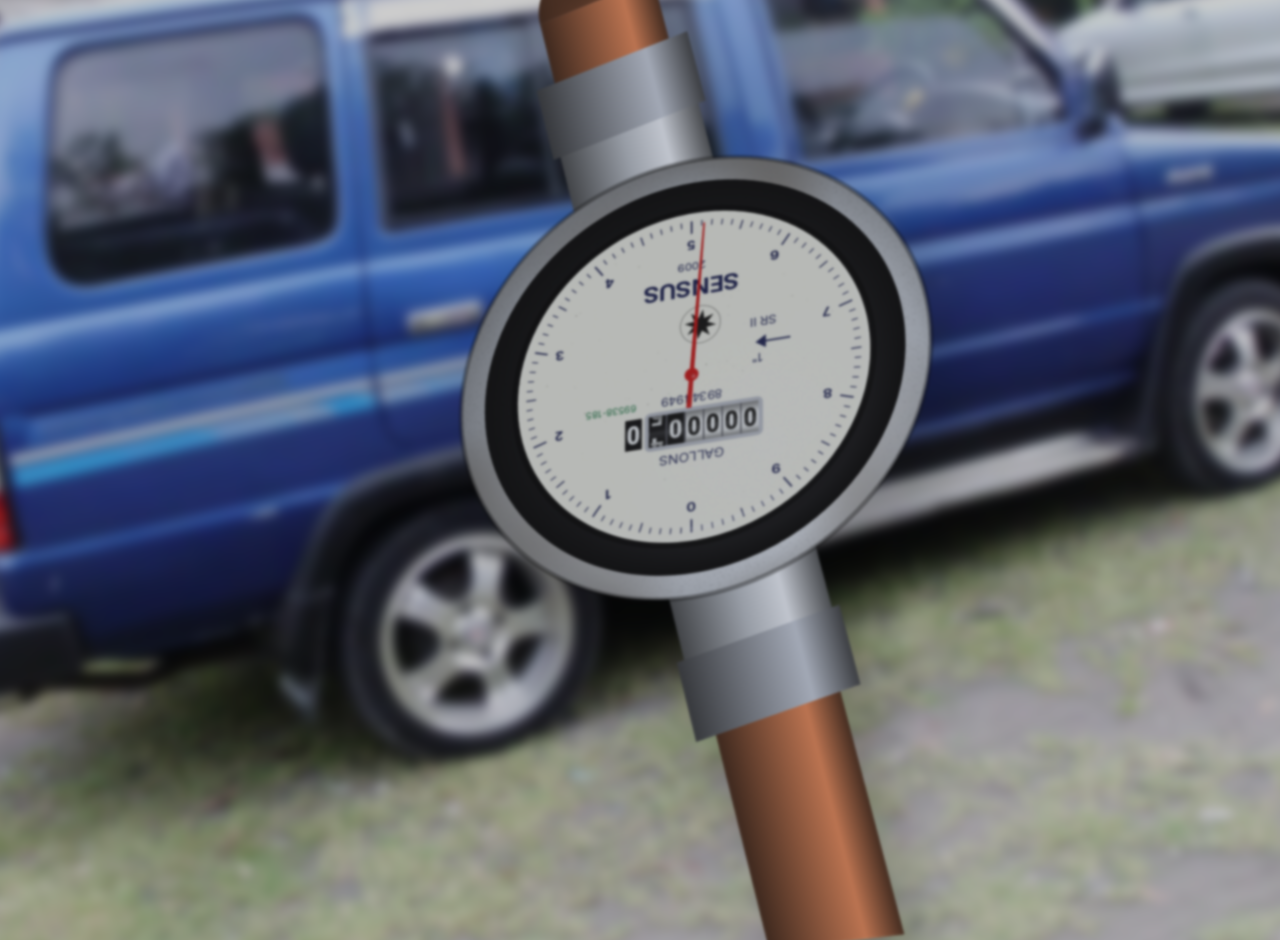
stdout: {"value": 45.1, "unit": "gal"}
